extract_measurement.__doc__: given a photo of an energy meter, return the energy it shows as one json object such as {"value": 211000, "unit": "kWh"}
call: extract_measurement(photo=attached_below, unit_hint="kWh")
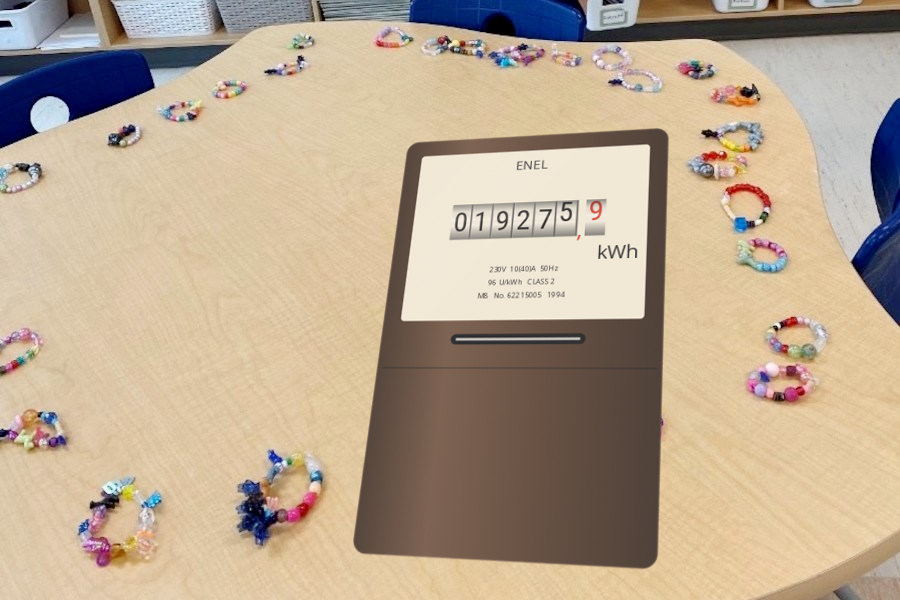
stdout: {"value": 19275.9, "unit": "kWh"}
